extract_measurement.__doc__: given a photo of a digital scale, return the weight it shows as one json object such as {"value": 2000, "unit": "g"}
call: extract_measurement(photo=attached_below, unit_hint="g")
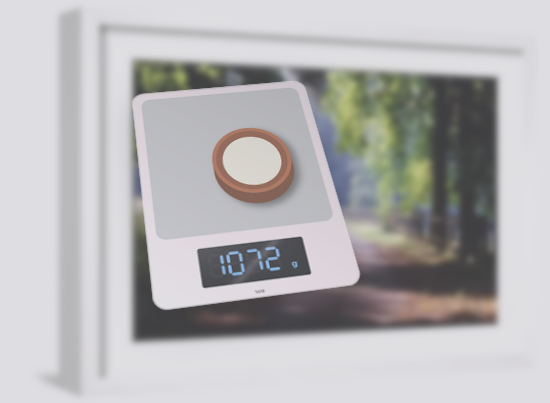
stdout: {"value": 1072, "unit": "g"}
